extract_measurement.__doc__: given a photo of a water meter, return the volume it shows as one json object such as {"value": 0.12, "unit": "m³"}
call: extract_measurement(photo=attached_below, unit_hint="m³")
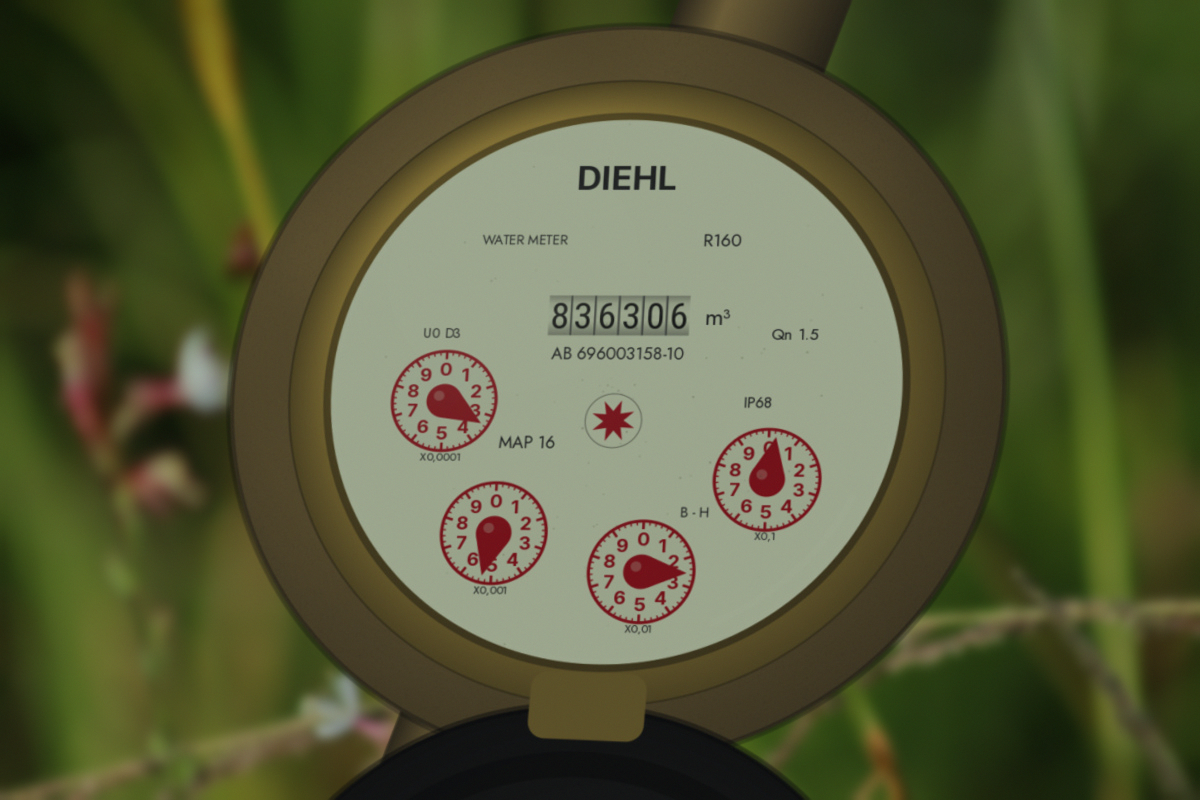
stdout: {"value": 836306.0253, "unit": "m³"}
